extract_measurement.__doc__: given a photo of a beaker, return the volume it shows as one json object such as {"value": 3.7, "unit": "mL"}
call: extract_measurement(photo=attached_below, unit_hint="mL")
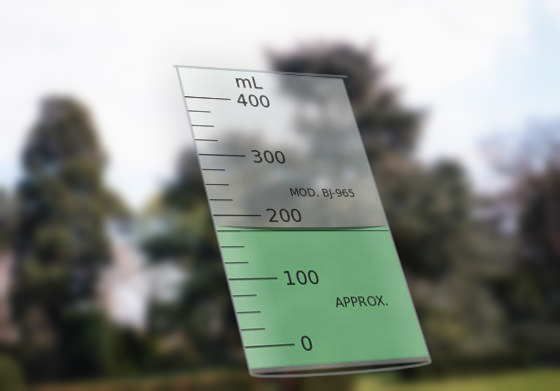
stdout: {"value": 175, "unit": "mL"}
